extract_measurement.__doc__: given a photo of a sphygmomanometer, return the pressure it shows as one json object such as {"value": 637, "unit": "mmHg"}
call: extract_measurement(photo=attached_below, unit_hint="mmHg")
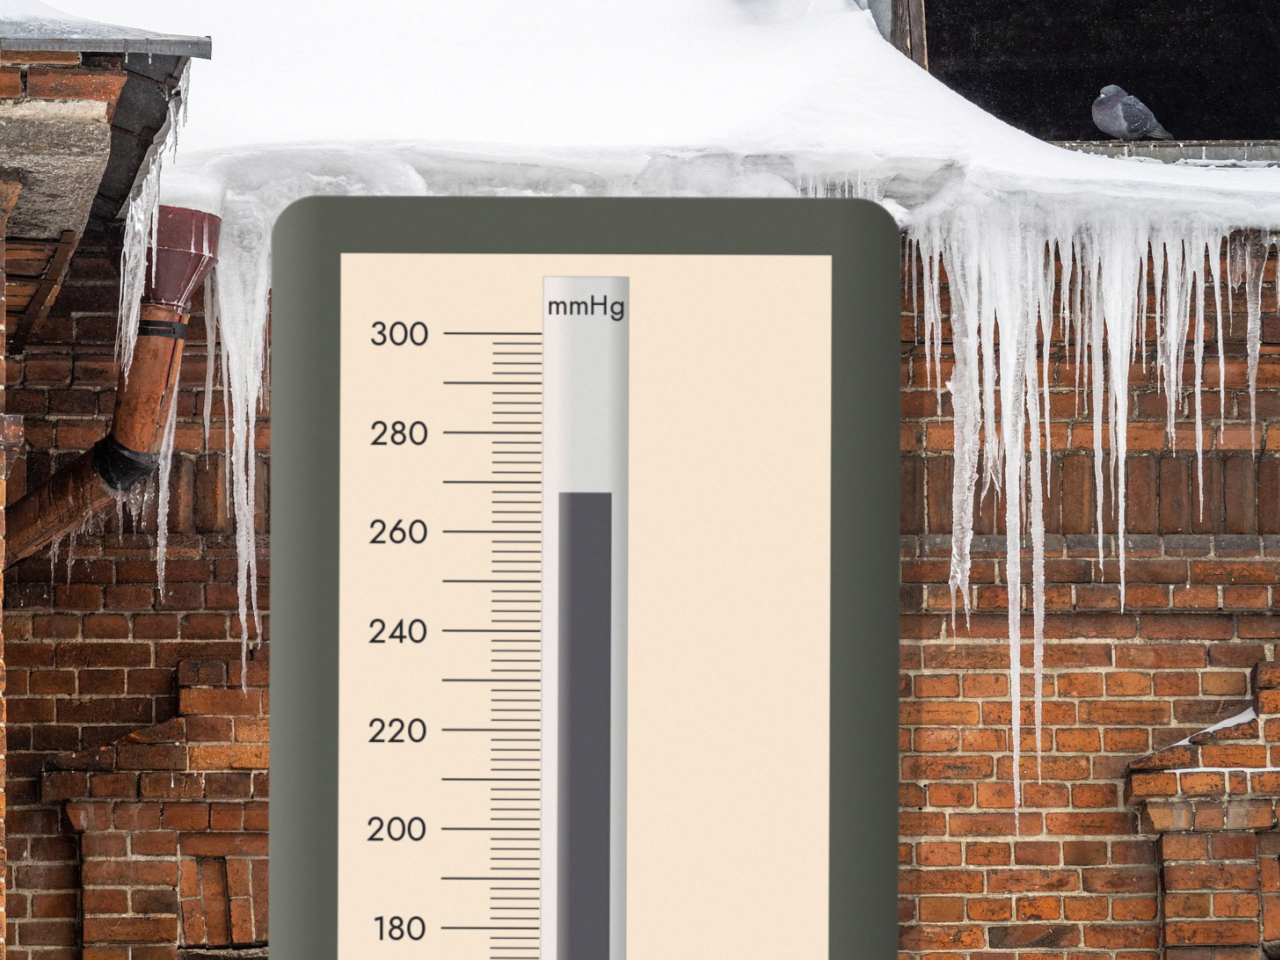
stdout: {"value": 268, "unit": "mmHg"}
